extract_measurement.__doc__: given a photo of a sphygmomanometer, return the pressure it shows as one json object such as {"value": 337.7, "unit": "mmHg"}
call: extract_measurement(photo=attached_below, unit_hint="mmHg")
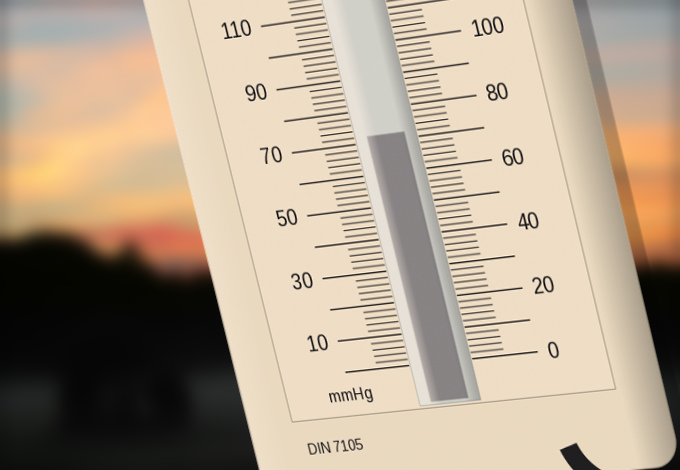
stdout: {"value": 72, "unit": "mmHg"}
